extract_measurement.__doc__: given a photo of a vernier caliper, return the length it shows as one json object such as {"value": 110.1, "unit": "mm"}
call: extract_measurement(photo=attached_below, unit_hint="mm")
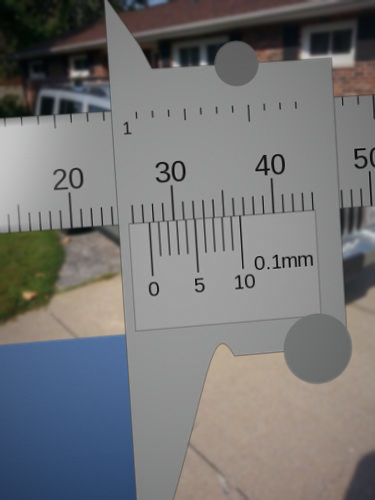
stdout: {"value": 27.6, "unit": "mm"}
